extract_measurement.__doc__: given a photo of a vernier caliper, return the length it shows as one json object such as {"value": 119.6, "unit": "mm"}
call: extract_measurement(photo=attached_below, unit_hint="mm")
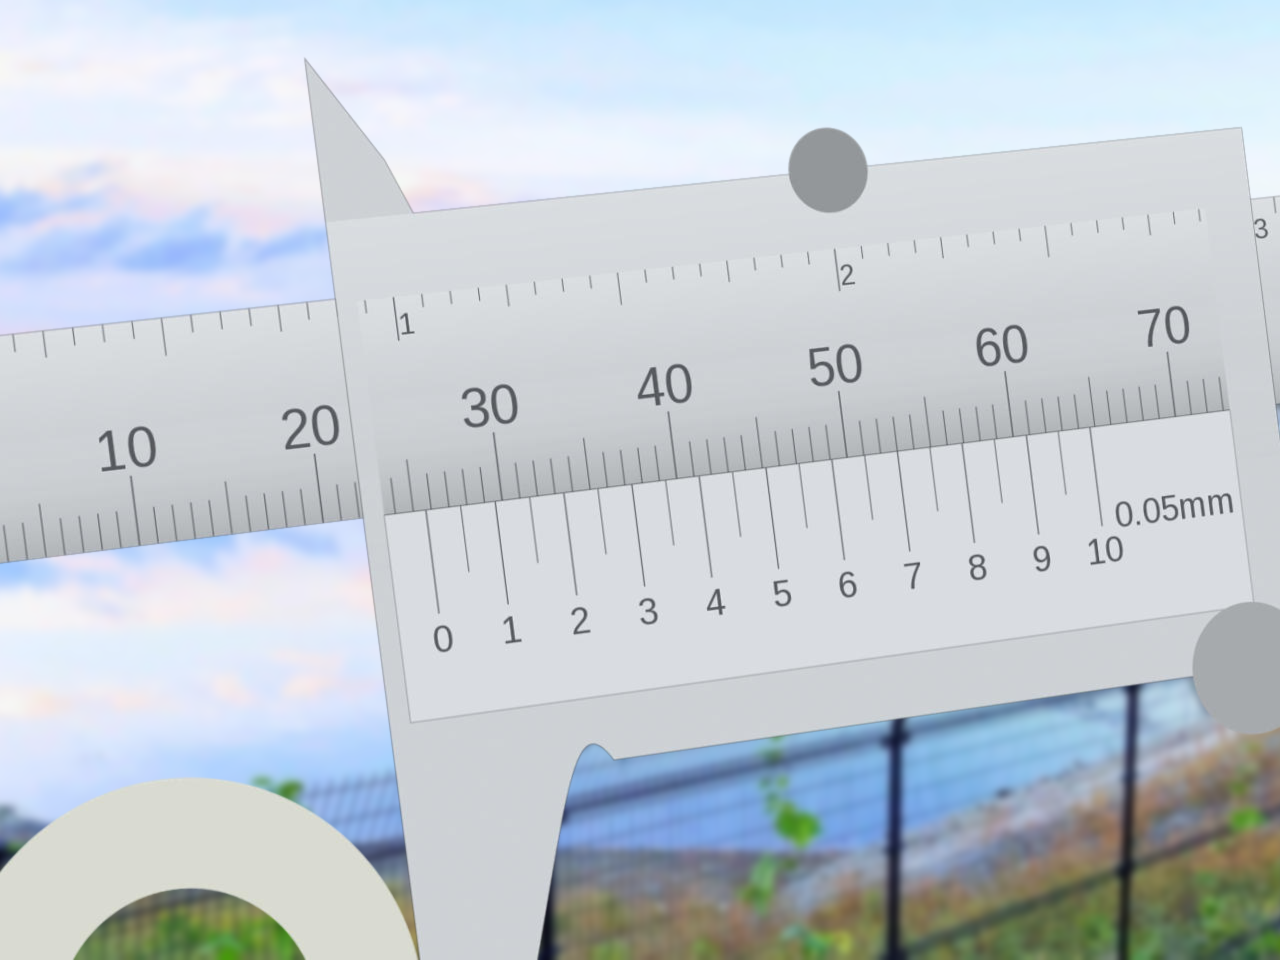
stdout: {"value": 25.7, "unit": "mm"}
